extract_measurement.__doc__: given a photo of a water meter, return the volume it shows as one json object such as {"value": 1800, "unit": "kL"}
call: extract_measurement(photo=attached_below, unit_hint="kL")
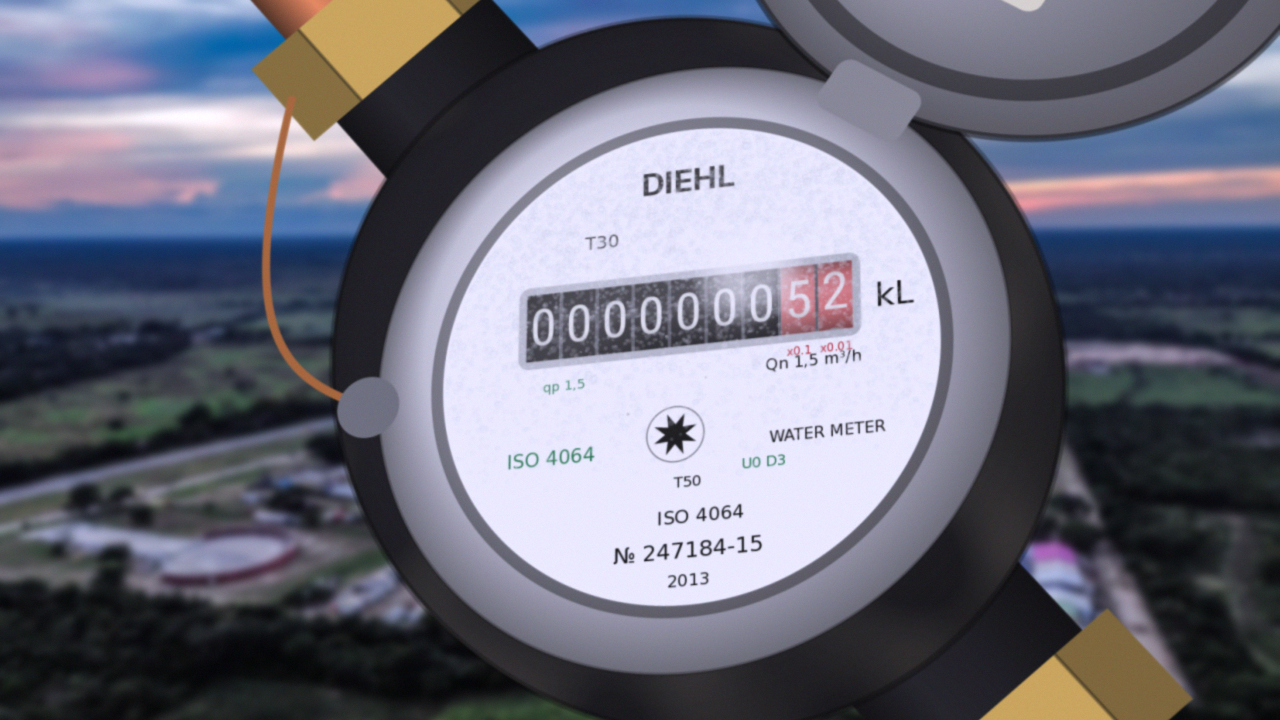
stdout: {"value": 0.52, "unit": "kL"}
